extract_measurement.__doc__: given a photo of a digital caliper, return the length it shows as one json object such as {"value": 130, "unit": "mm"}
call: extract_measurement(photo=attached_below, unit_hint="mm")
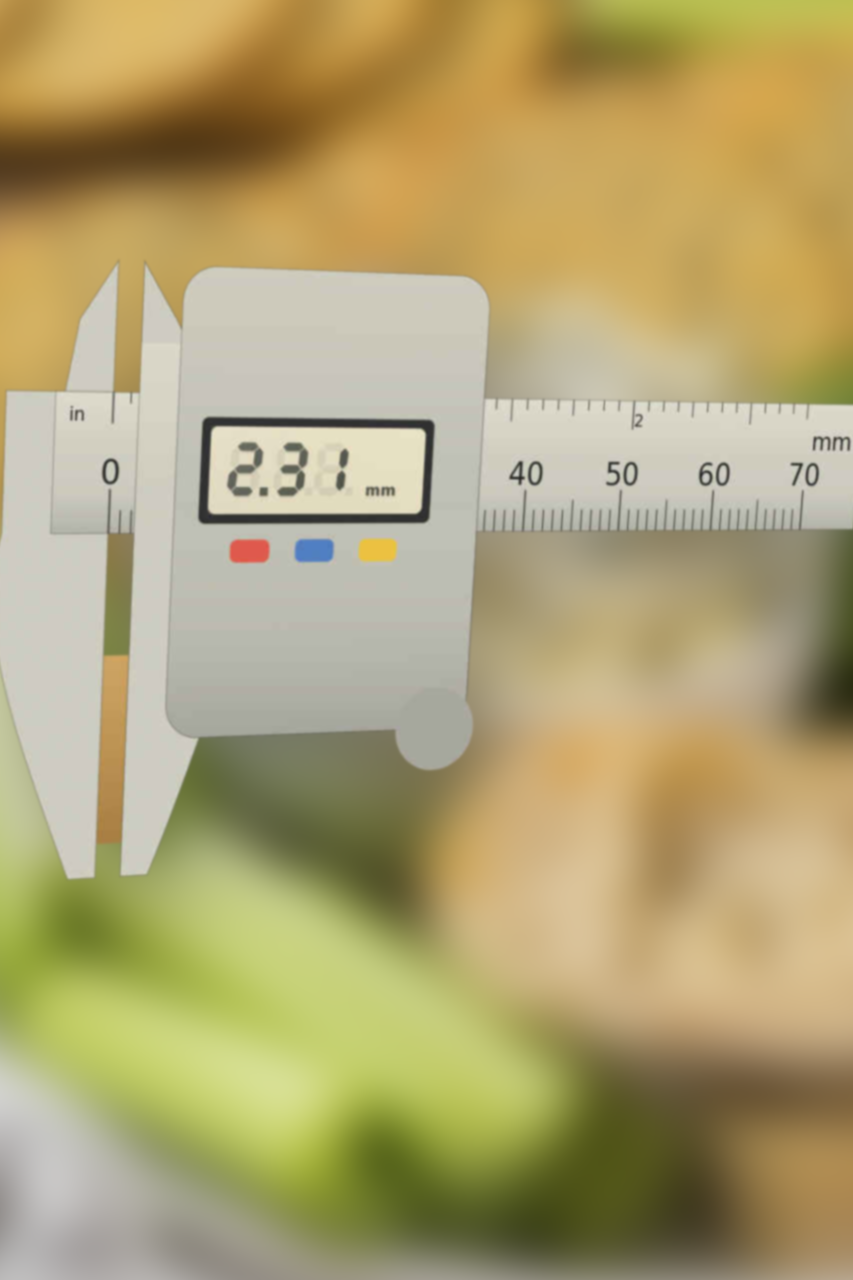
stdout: {"value": 2.31, "unit": "mm"}
